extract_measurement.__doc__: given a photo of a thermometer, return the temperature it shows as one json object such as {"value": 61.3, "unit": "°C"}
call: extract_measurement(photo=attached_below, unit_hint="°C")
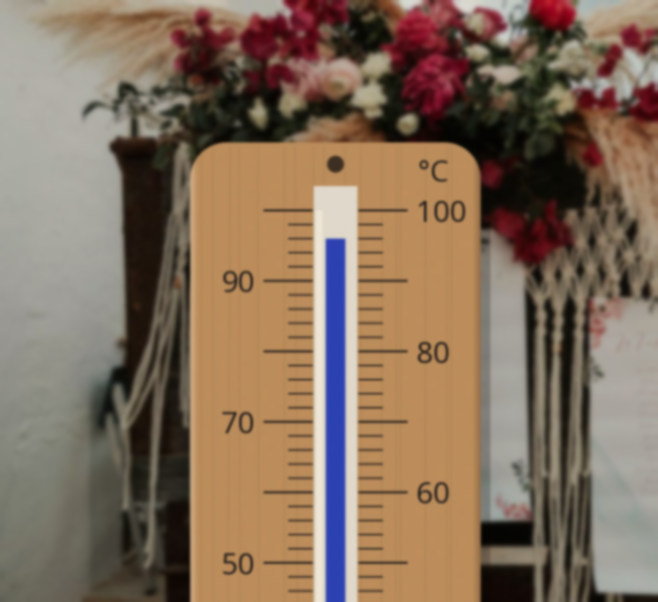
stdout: {"value": 96, "unit": "°C"}
